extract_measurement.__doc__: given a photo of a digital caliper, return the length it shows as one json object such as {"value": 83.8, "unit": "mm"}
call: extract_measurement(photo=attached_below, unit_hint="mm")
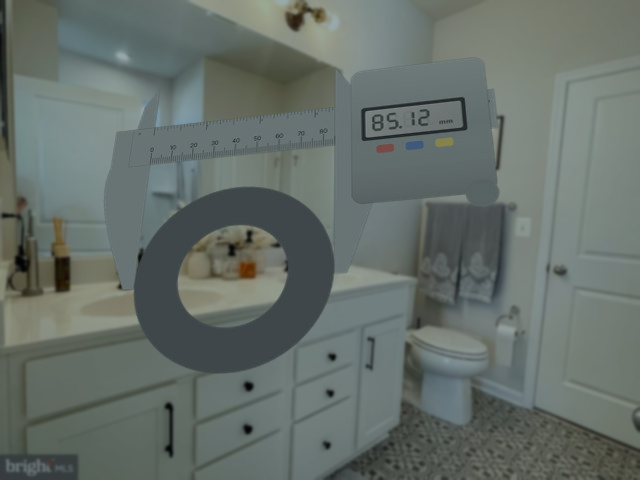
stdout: {"value": 85.12, "unit": "mm"}
